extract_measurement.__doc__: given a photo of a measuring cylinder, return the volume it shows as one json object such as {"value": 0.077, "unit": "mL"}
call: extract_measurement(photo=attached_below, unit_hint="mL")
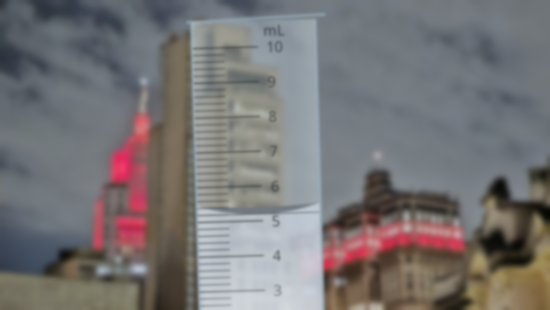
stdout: {"value": 5.2, "unit": "mL"}
